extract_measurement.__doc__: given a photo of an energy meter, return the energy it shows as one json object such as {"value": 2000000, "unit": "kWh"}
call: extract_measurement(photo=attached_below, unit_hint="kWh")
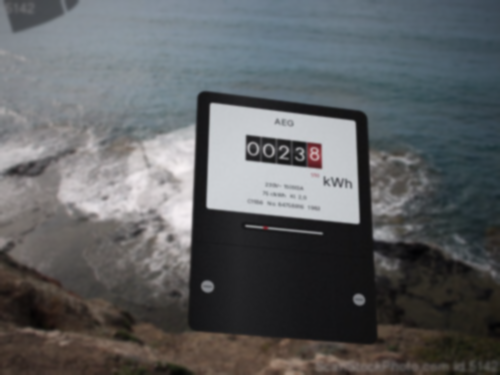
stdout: {"value": 23.8, "unit": "kWh"}
